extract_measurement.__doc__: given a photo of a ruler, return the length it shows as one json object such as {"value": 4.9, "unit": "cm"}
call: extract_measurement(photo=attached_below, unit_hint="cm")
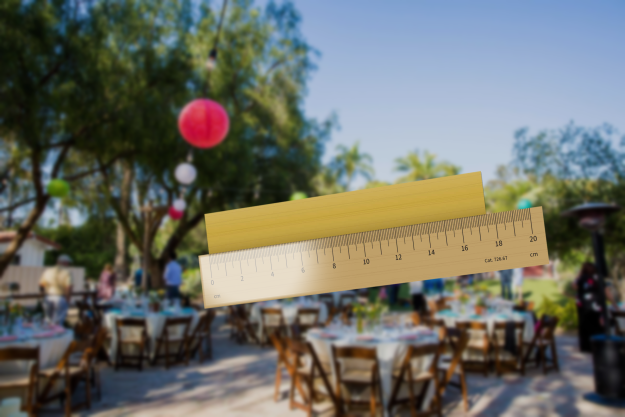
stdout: {"value": 17.5, "unit": "cm"}
